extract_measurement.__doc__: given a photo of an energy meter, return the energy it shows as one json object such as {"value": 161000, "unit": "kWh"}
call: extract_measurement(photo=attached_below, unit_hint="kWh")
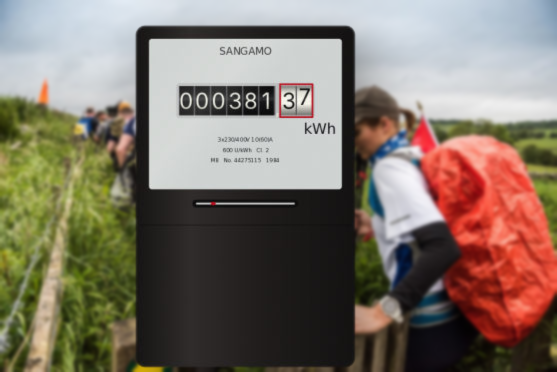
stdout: {"value": 381.37, "unit": "kWh"}
